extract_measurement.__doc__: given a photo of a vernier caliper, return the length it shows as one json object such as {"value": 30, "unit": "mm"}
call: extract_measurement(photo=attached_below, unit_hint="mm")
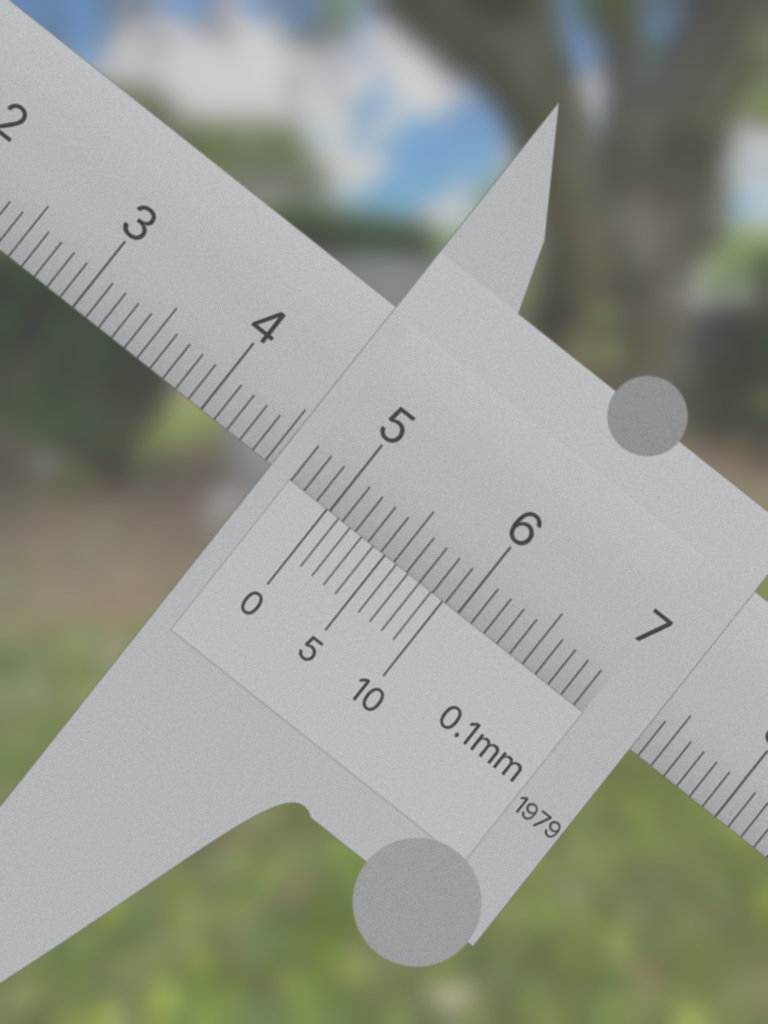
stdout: {"value": 49.8, "unit": "mm"}
